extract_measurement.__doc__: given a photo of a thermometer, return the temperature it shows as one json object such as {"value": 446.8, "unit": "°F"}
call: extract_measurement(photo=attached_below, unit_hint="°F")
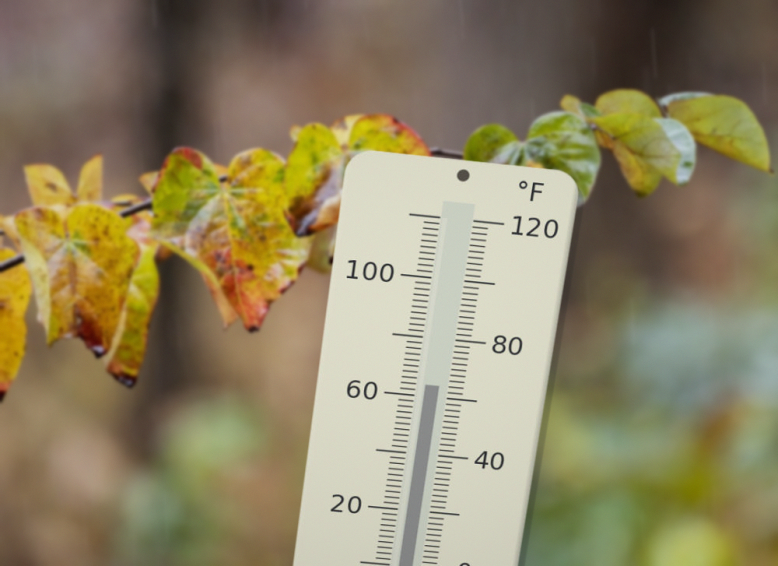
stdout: {"value": 64, "unit": "°F"}
